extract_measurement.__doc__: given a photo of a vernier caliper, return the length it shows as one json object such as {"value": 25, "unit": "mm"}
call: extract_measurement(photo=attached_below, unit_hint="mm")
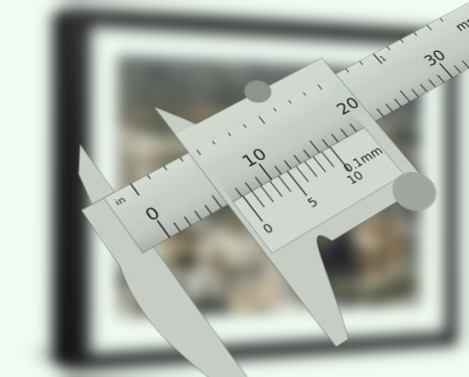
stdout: {"value": 7.1, "unit": "mm"}
